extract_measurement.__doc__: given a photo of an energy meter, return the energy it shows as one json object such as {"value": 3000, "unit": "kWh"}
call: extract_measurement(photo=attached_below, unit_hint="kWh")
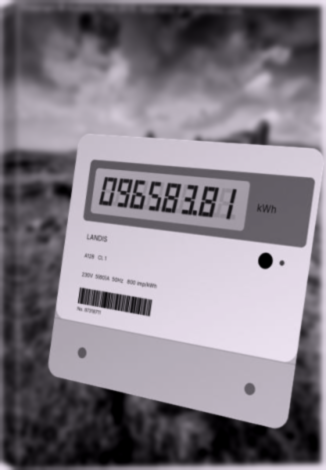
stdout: {"value": 96583.81, "unit": "kWh"}
